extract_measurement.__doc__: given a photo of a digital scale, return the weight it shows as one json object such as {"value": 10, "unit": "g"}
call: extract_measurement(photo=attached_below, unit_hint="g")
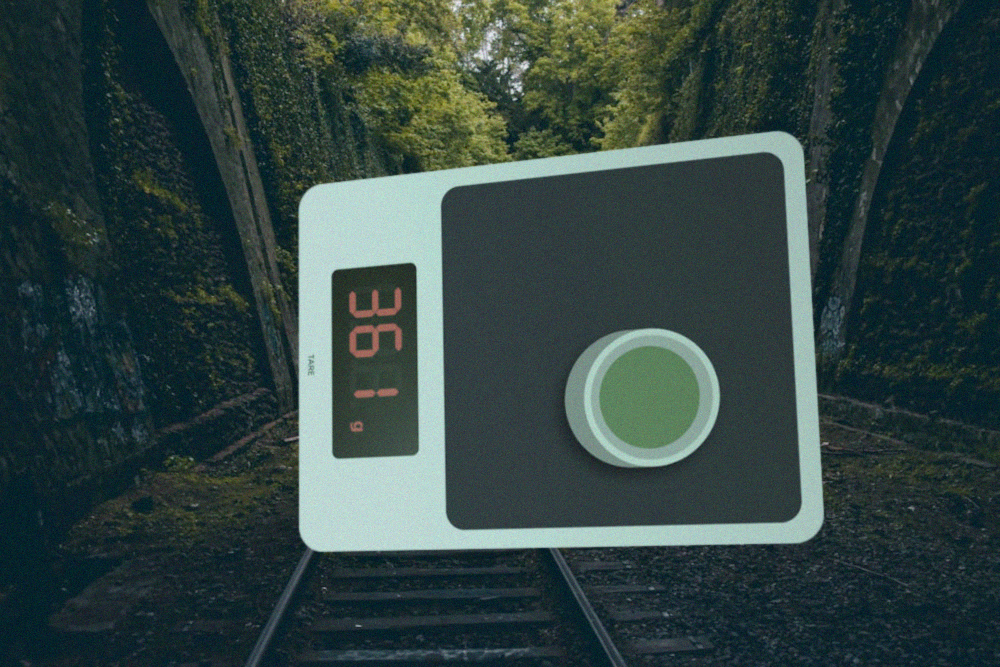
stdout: {"value": 361, "unit": "g"}
